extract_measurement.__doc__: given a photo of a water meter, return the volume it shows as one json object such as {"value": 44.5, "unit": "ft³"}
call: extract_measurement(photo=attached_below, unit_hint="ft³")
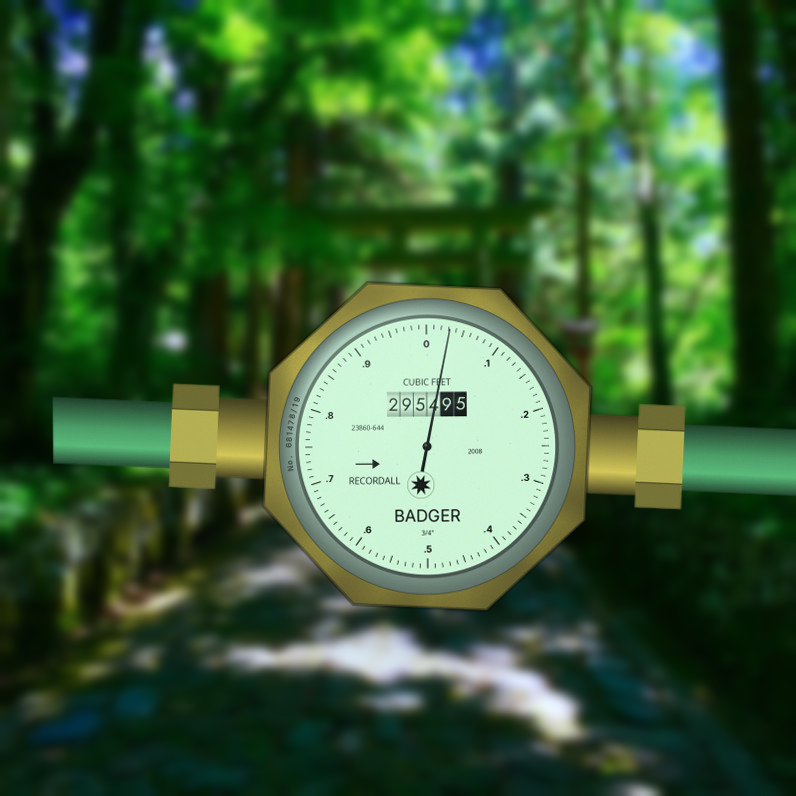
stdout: {"value": 295495.03, "unit": "ft³"}
